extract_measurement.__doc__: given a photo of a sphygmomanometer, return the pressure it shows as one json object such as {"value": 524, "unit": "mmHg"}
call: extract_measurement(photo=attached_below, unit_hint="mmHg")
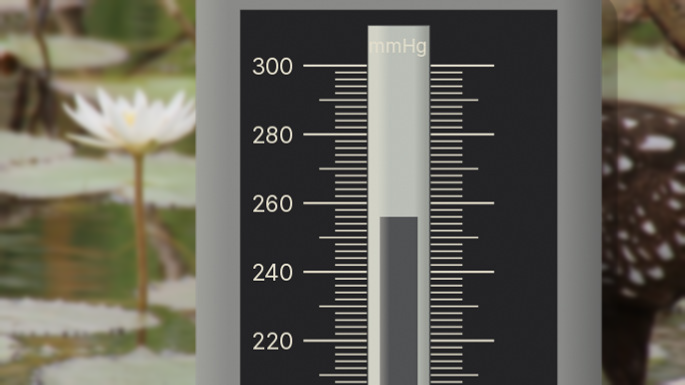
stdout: {"value": 256, "unit": "mmHg"}
